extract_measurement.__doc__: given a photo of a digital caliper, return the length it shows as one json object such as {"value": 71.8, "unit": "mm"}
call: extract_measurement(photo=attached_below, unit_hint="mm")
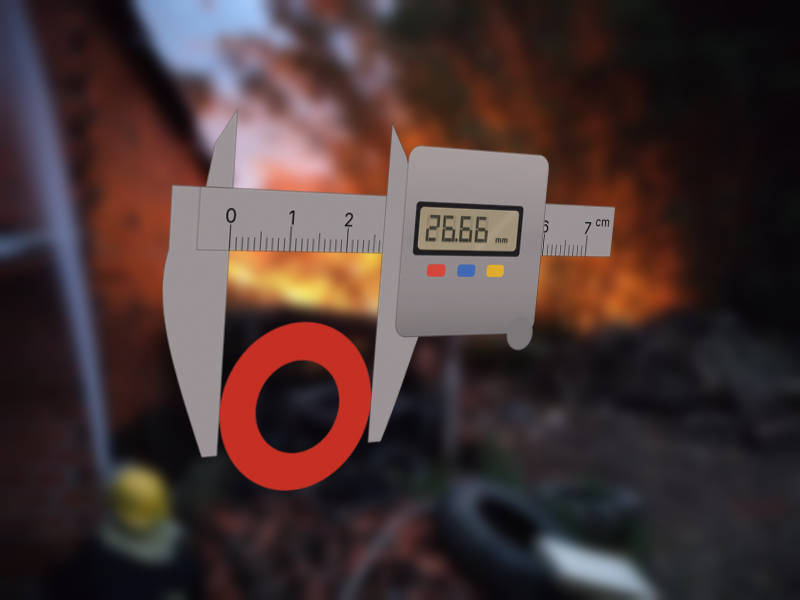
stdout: {"value": 26.66, "unit": "mm"}
